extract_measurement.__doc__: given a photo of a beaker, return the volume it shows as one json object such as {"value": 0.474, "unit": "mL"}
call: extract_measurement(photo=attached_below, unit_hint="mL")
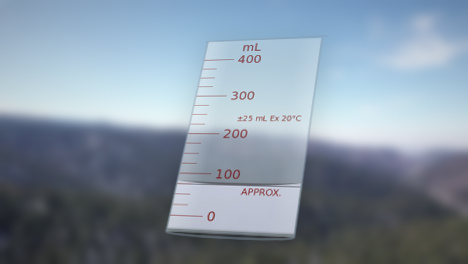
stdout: {"value": 75, "unit": "mL"}
